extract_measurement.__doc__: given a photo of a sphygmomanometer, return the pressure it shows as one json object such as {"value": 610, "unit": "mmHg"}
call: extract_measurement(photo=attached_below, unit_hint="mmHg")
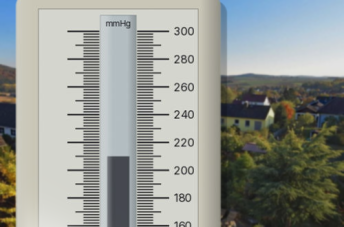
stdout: {"value": 210, "unit": "mmHg"}
